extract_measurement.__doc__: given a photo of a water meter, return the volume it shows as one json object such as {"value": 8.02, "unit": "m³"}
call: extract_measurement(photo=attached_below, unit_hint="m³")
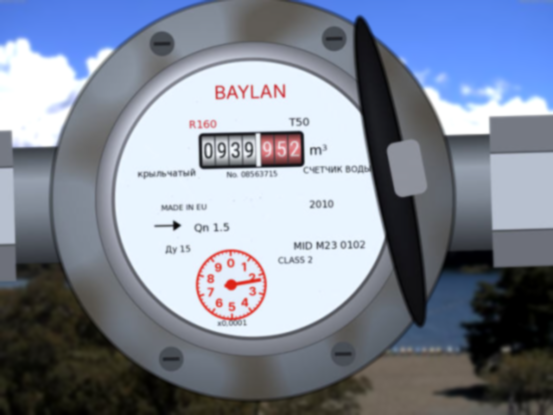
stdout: {"value": 939.9522, "unit": "m³"}
